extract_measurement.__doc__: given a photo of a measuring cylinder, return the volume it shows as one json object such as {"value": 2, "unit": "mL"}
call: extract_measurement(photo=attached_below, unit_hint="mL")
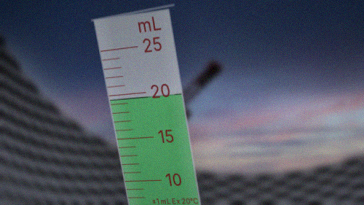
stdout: {"value": 19.5, "unit": "mL"}
